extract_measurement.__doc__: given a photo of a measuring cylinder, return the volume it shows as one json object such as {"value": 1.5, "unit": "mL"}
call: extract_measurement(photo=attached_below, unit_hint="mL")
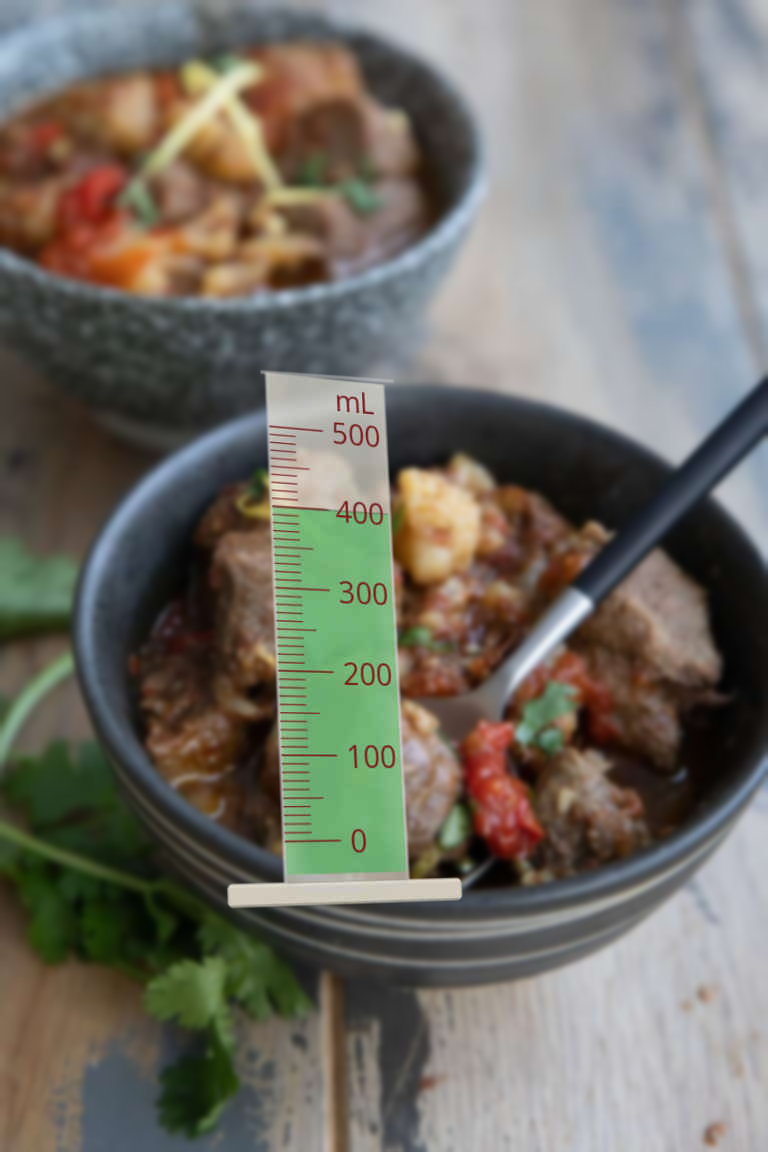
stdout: {"value": 400, "unit": "mL"}
